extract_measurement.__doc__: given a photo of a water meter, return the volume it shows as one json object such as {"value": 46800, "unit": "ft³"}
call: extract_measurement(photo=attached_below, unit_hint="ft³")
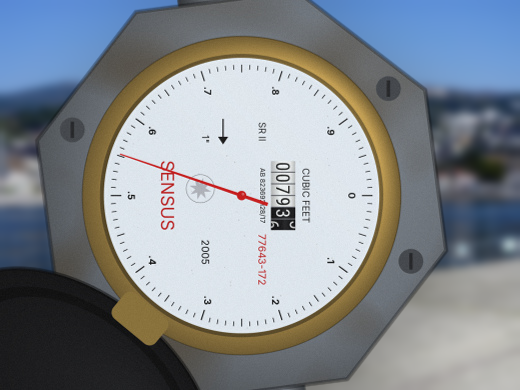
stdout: {"value": 7935.55, "unit": "ft³"}
